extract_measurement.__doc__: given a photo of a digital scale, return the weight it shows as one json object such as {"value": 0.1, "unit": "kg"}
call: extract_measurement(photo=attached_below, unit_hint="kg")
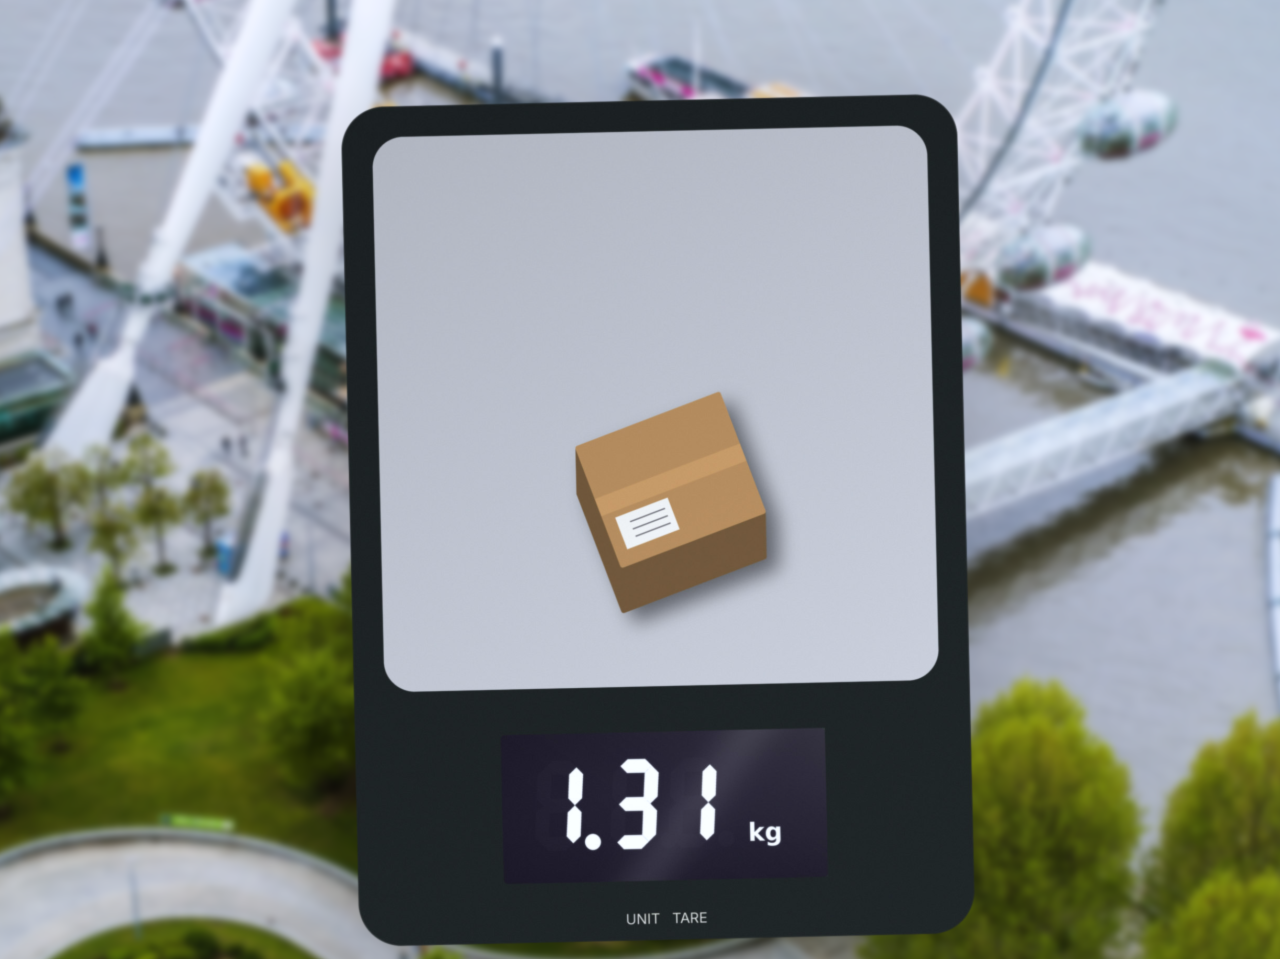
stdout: {"value": 1.31, "unit": "kg"}
